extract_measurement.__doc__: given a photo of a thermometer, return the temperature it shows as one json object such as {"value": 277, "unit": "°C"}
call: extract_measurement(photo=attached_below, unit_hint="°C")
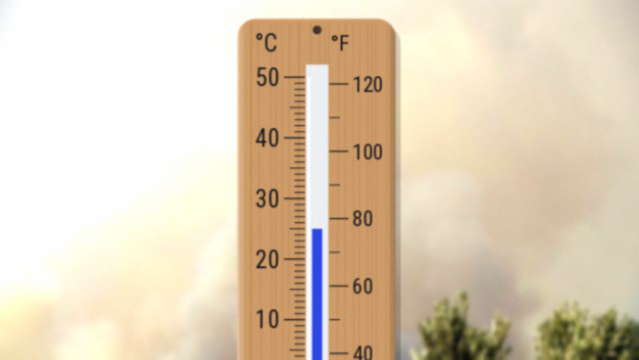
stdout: {"value": 25, "unit": "°C"}
